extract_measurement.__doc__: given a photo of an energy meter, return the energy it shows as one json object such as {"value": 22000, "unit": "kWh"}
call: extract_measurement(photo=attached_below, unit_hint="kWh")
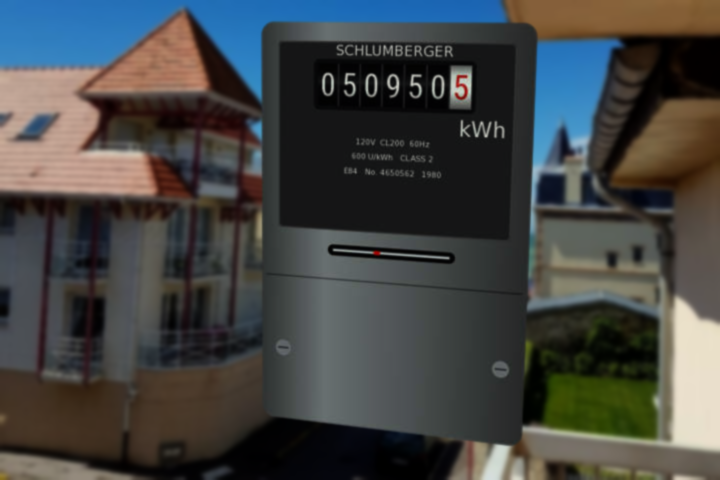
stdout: {"value": 50950.5, "unit": "kWh"}
